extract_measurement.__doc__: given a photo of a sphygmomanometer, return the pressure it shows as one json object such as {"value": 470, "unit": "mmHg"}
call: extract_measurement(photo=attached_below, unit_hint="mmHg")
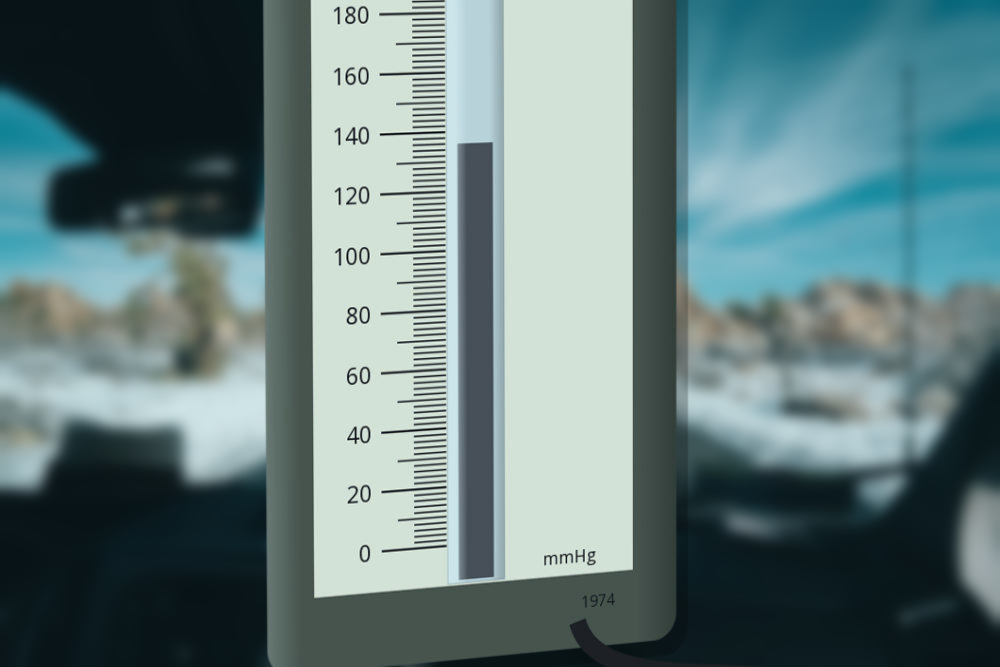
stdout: {"value": 136, "unit": "mmHg"}
